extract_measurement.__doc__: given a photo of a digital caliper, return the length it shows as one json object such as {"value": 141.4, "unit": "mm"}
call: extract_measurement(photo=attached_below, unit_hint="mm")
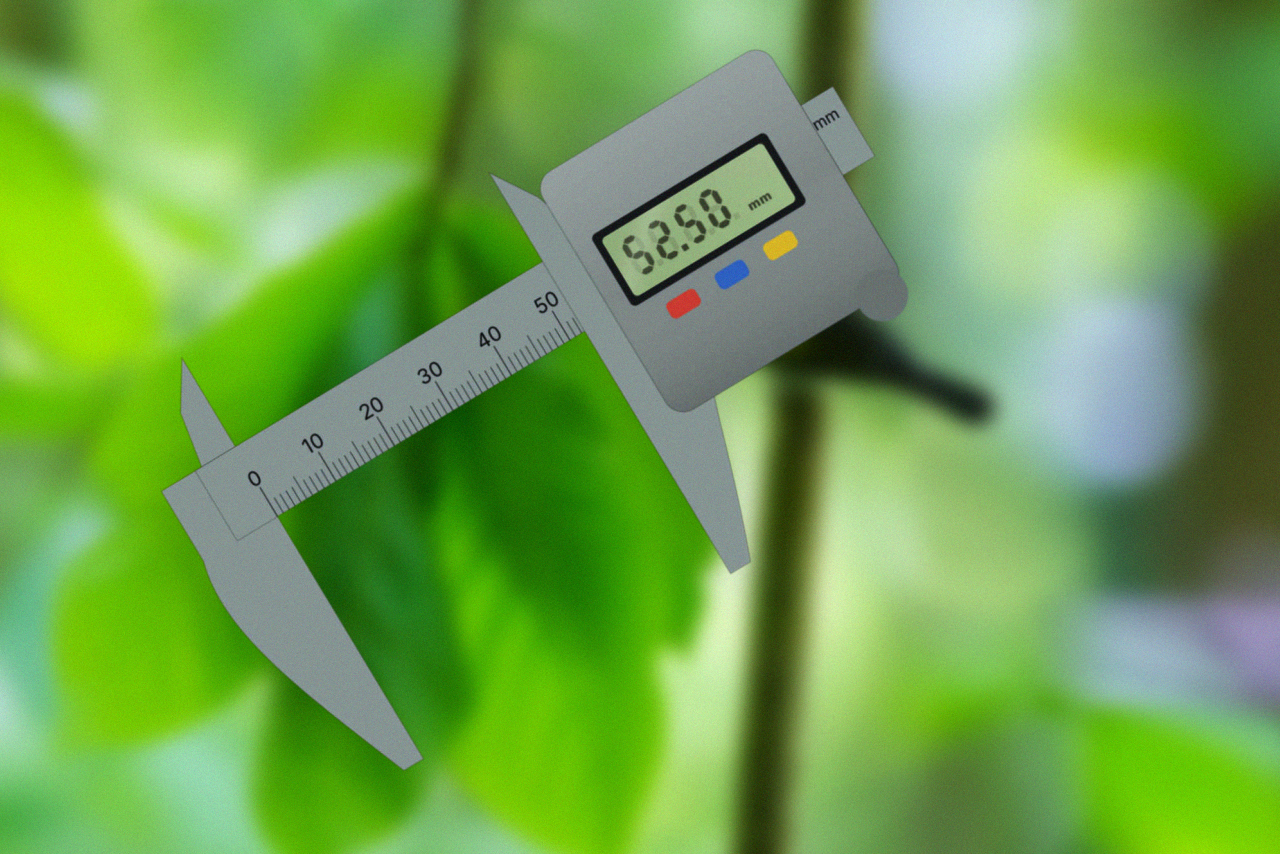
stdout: {"value": 52.50, "unit": "mm"}
